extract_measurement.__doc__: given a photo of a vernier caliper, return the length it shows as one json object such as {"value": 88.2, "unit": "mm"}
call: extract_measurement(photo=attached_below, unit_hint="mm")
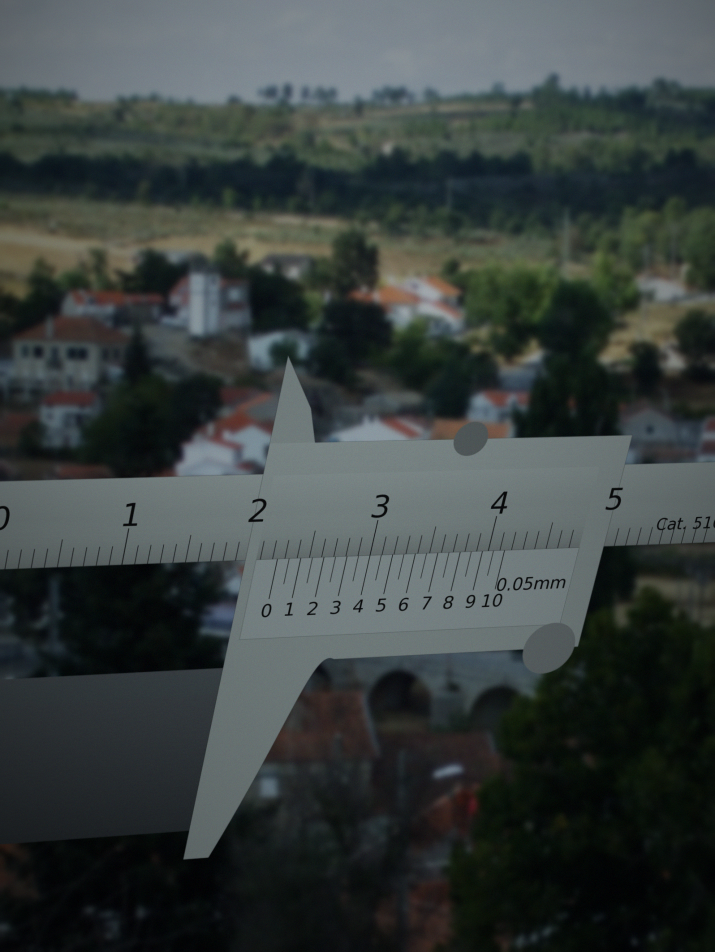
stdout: {"value": 22.4, "unit": "mm"}
